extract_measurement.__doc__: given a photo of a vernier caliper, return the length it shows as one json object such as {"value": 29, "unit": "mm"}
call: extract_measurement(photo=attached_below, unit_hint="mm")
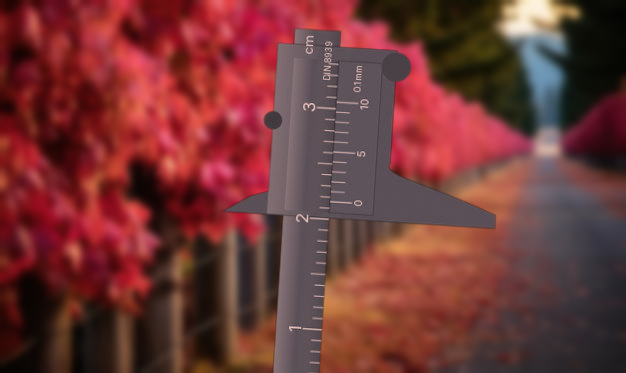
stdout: {"value": 21.6, "unit": "mm"}
